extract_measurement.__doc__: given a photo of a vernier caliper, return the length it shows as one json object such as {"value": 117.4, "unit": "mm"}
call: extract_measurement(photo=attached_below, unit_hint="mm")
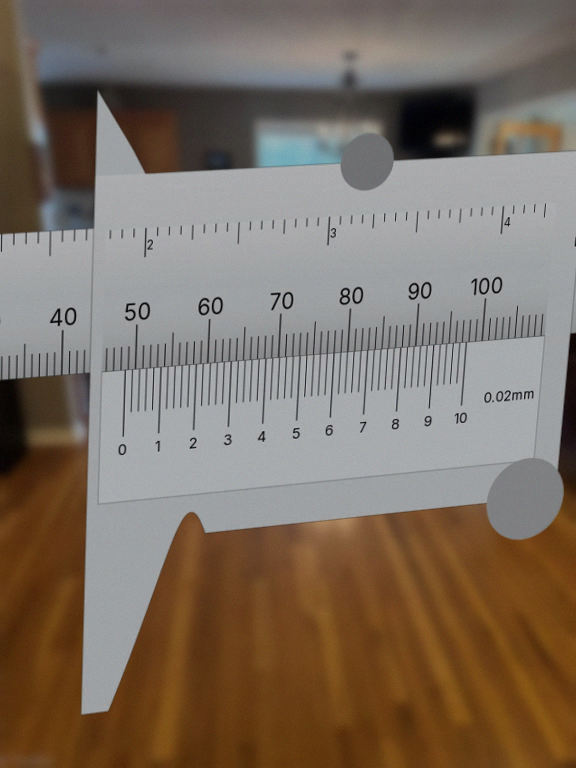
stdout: {"value": 48.6, "unit": "mm"}
